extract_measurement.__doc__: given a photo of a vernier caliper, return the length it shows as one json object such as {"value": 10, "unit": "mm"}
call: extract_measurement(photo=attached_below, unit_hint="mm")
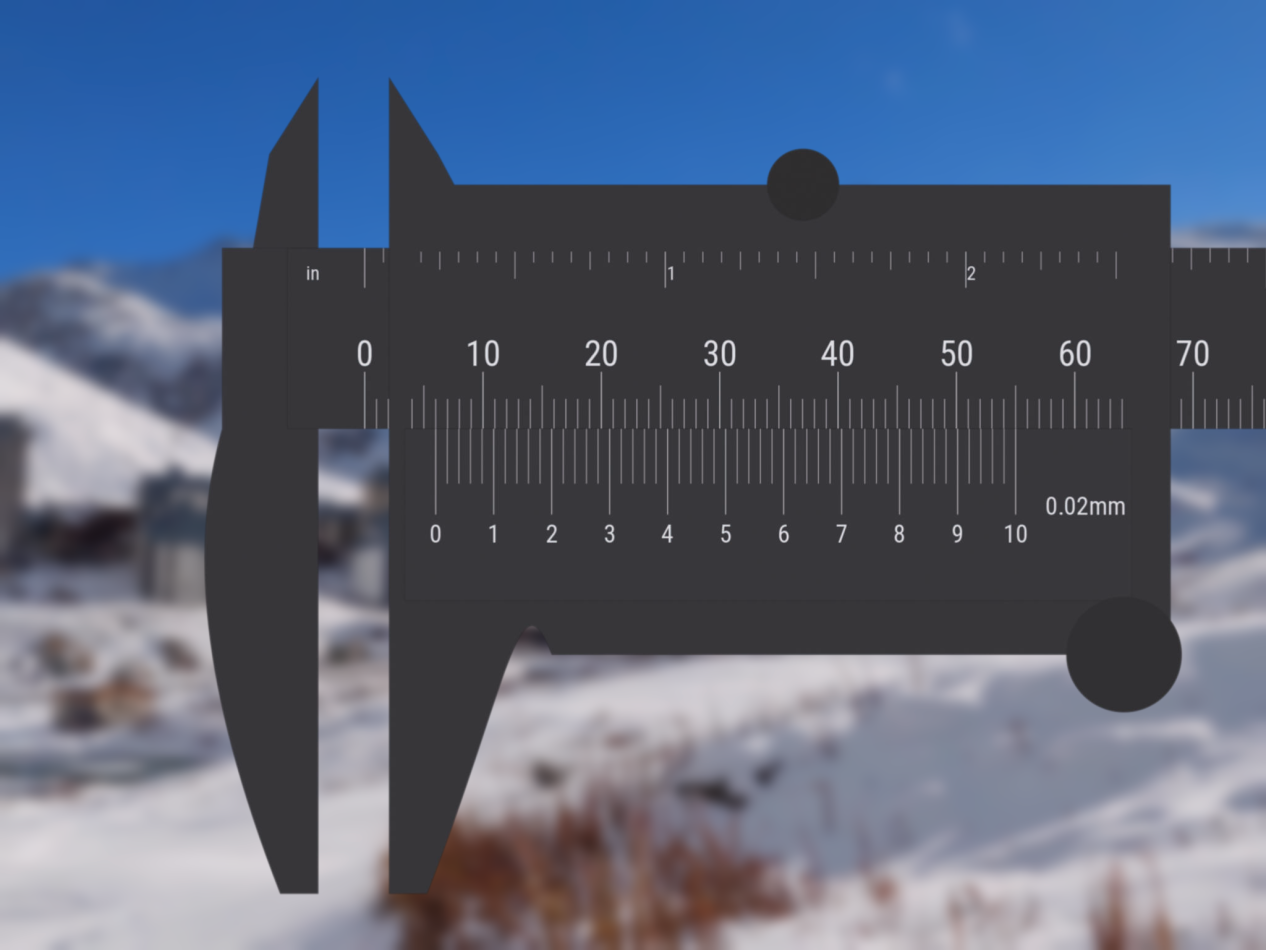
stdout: {"value": 6.0, "unit": "mm"}
